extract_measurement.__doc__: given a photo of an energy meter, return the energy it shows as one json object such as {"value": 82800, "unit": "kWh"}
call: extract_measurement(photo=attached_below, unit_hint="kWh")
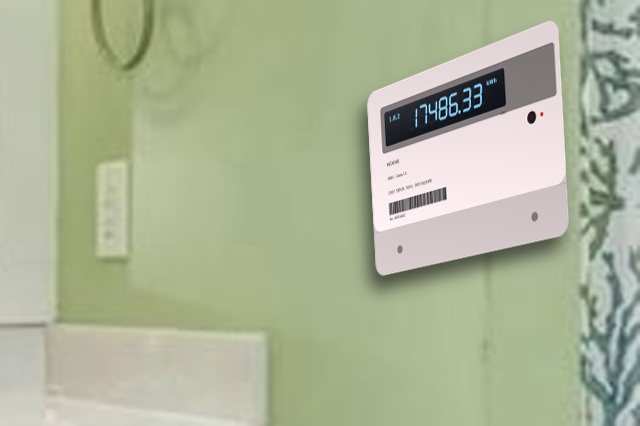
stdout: {"value": 17486.33, "unit": "kWh"}
